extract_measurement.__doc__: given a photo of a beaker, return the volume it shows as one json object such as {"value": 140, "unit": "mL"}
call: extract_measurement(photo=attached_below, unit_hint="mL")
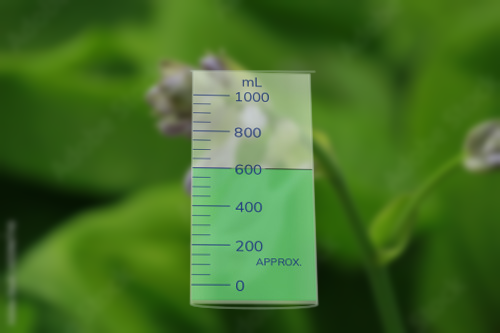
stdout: {"value": 600, "unit": "mL"}
